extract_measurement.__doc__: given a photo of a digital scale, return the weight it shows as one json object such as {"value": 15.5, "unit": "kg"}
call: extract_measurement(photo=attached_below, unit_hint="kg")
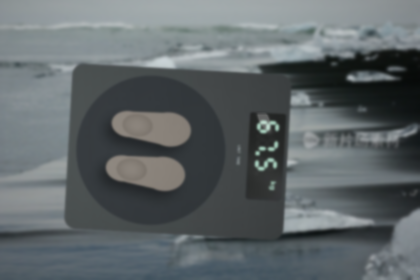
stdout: {"value": 67.5, "unit": "kg"}
